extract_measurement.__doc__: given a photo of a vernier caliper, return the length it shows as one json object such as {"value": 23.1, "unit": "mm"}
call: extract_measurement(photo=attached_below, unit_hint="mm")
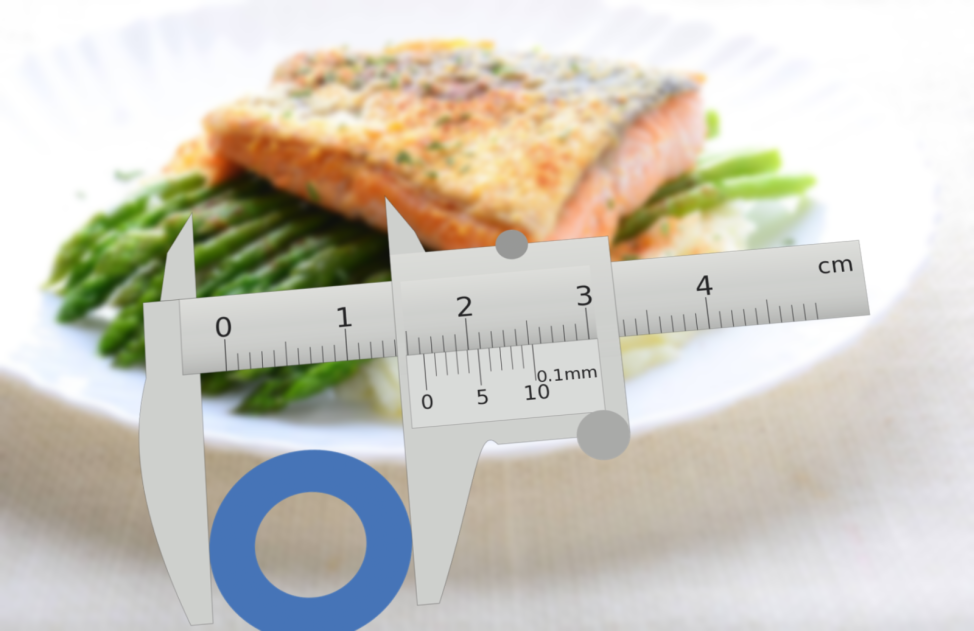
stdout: {"value": 16.3, "unit": "mm"}
